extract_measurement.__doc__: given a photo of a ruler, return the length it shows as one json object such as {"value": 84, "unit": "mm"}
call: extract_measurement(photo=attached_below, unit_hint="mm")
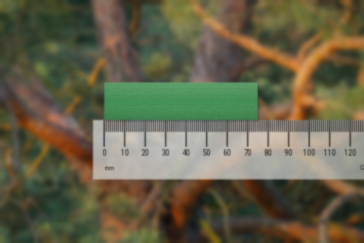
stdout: {"value": 75, "unit": "mm"}
